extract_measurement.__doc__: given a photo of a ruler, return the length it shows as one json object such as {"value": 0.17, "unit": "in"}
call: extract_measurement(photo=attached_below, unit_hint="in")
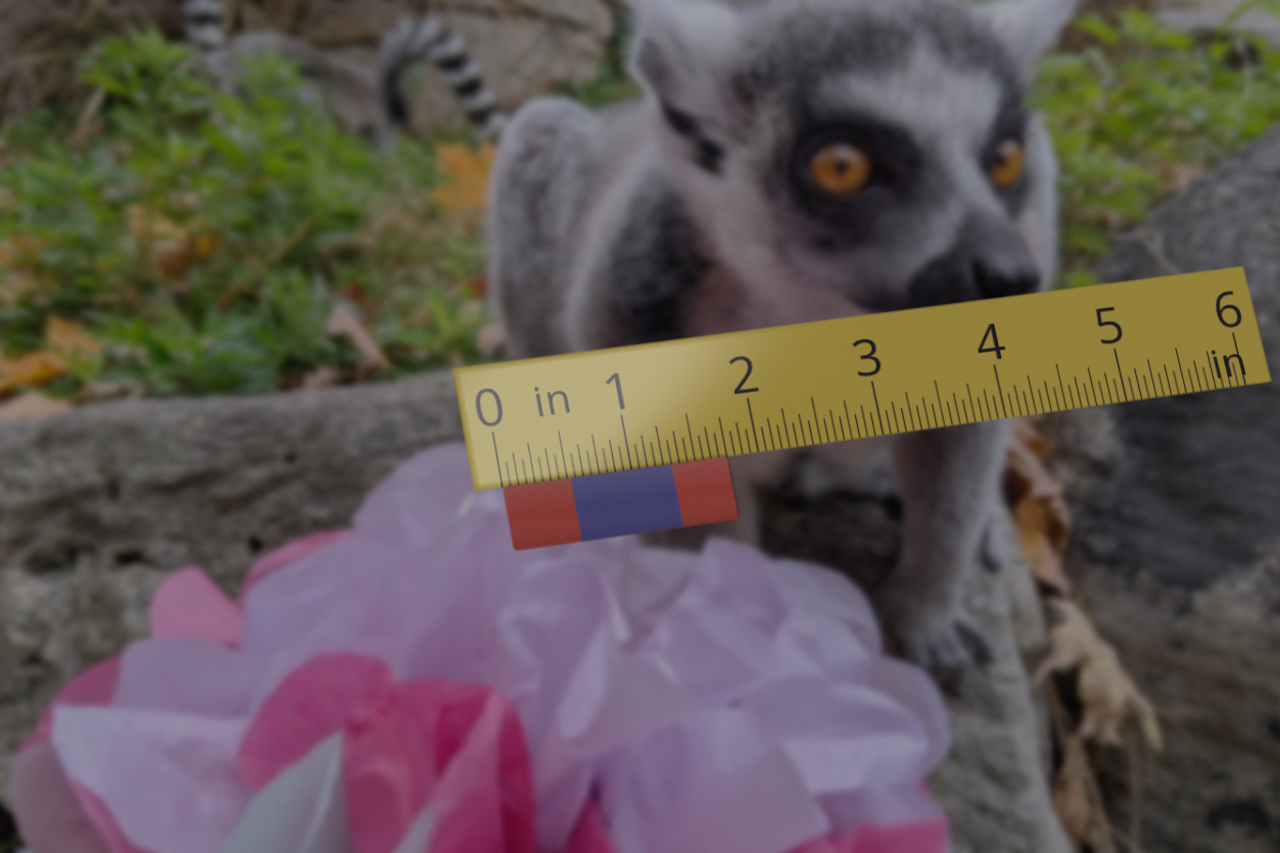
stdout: {"value": 1.75, "unit": "in"}
